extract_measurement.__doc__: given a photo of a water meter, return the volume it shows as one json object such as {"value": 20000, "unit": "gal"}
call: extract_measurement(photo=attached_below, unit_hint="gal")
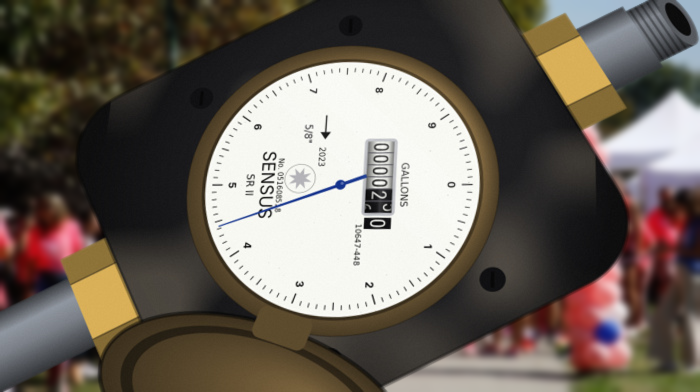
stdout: {"value": 254.4, "unit": "gal"}
